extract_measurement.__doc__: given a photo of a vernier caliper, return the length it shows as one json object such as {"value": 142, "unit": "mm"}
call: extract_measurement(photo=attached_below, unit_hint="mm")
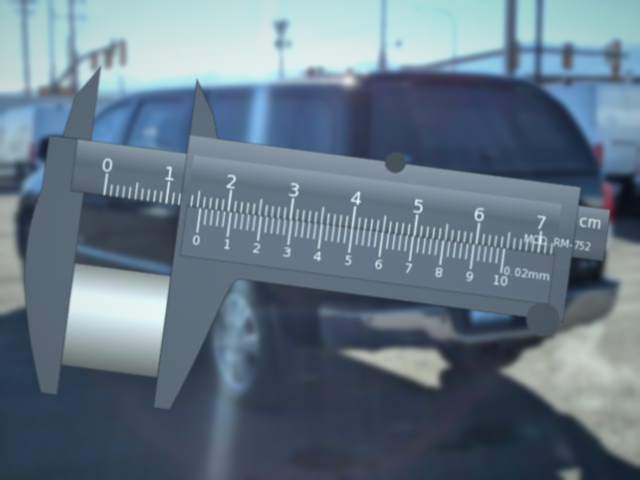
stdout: {"value": 15.5, "unit": "mm"}
